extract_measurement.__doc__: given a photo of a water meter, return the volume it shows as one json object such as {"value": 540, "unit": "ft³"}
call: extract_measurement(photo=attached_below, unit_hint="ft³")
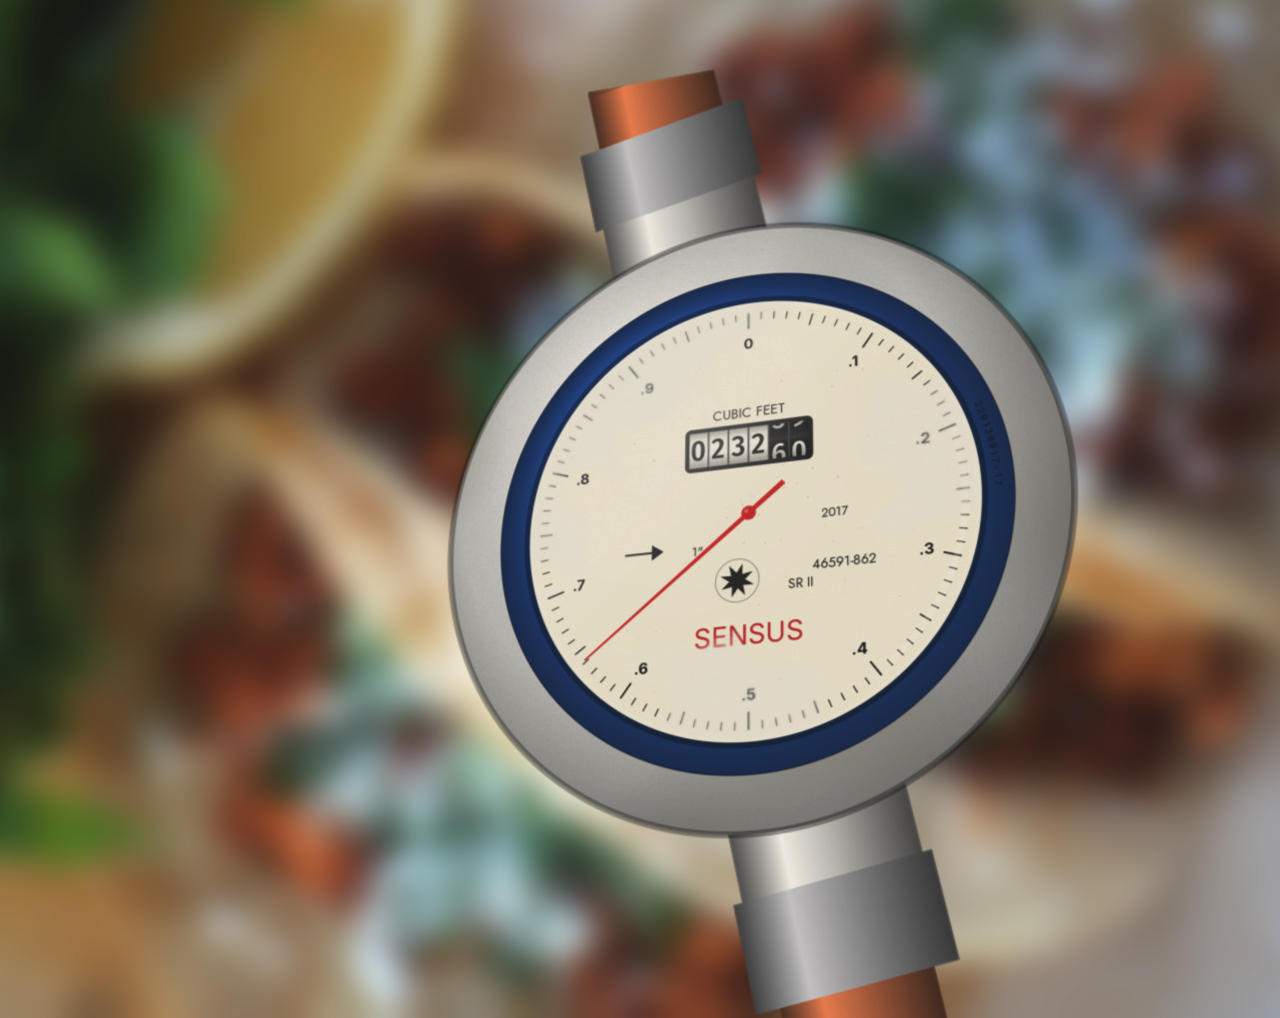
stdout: {"value": 23259.64, "unit": "ft³"}
